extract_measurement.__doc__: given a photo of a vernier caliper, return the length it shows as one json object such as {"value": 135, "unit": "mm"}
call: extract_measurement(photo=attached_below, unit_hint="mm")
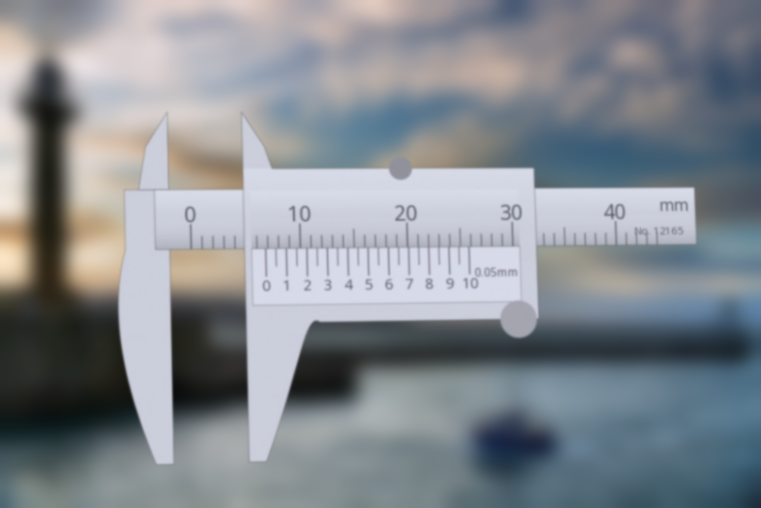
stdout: {"value": 6.8, "unit": "mm"}
